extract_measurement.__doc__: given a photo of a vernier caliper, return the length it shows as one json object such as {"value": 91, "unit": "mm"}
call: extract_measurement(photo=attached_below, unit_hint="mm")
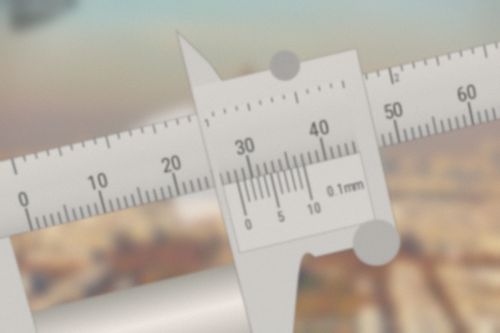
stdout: {"value": 28.0, "unit": "mm"}
